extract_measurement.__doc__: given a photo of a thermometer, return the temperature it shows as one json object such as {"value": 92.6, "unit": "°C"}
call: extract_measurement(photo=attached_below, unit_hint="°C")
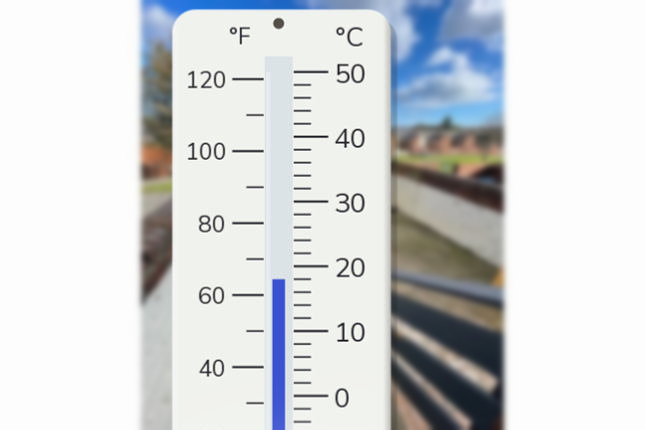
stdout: {"value": 18, "unit": "°C"}
